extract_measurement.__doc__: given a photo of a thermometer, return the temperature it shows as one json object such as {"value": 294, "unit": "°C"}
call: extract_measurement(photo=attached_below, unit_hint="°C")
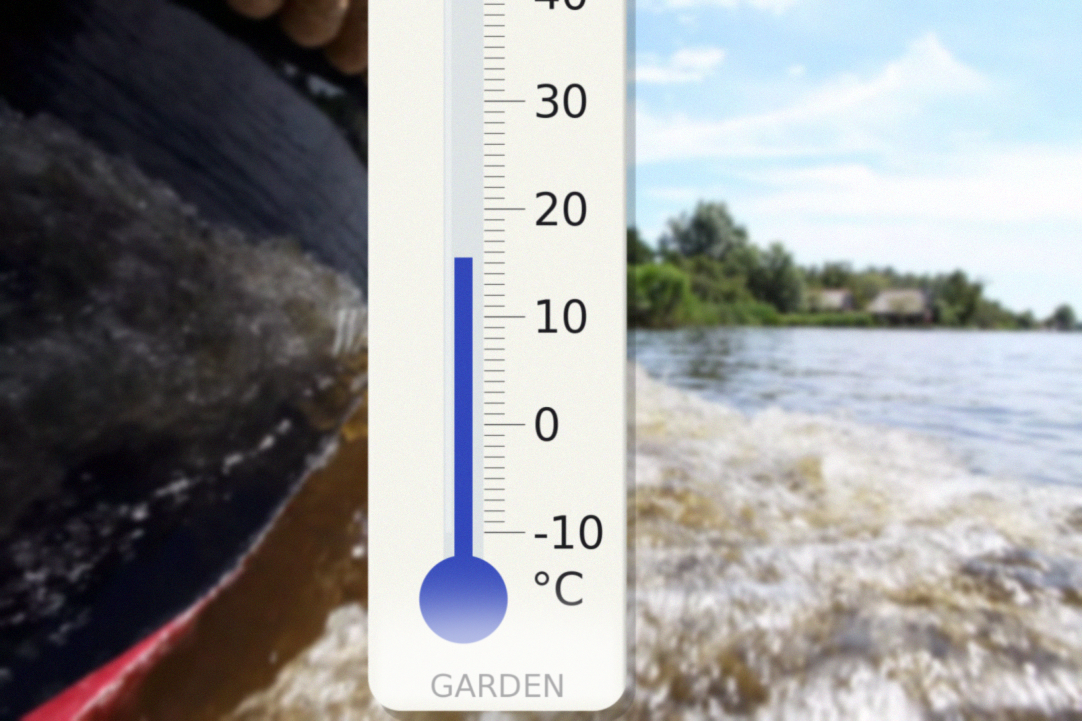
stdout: {"value": 15.5, "unit": "°C"}
